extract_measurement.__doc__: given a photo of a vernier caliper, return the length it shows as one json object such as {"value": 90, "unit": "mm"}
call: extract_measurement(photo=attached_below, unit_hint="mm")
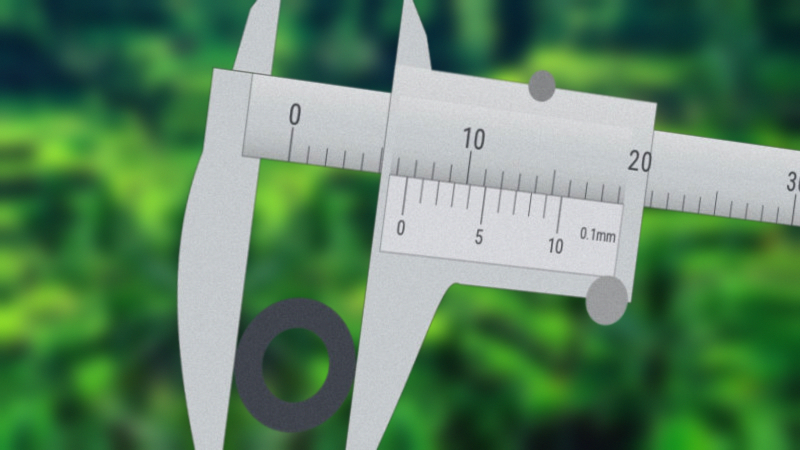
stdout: {"value": 6.6, "unit": "mm"}
